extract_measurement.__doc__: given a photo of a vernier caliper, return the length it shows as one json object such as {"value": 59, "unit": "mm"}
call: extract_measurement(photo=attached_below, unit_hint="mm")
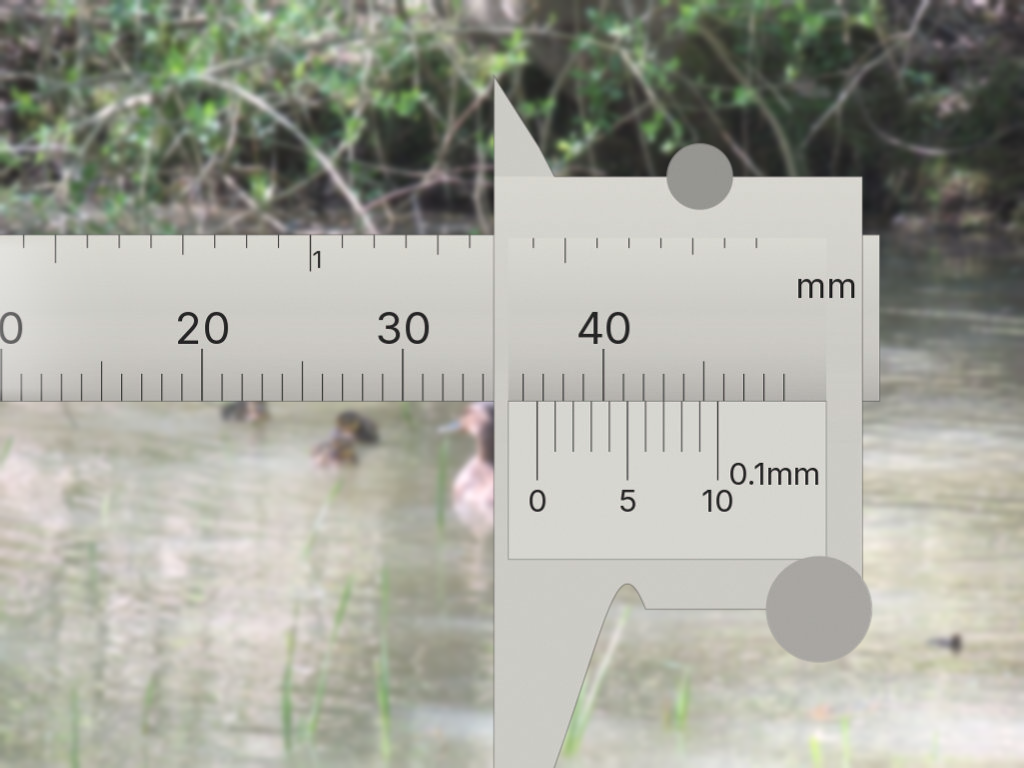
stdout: {"value": 36.7, "unit": "mm"}
